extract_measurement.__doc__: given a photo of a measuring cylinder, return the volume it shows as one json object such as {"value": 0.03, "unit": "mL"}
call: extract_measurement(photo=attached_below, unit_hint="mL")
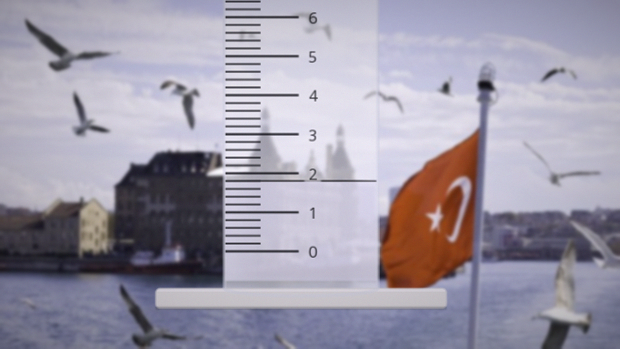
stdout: {"value": 1.8, "unit": "mL"}
